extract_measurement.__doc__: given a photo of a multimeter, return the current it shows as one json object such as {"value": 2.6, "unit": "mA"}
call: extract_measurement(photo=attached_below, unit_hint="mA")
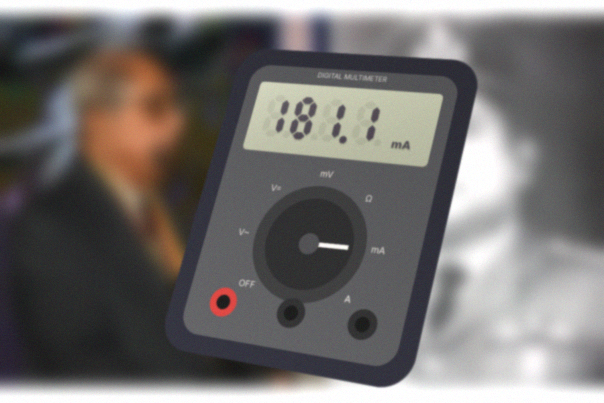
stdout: {"value": 181.1, "unit": "mA"}
